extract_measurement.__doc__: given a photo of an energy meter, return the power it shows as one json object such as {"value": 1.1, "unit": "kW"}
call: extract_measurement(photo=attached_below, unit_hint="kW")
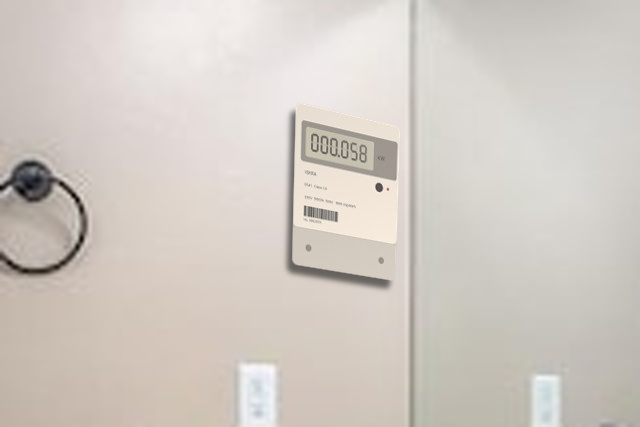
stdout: {"value": 0.058, "unit": "kW"}
